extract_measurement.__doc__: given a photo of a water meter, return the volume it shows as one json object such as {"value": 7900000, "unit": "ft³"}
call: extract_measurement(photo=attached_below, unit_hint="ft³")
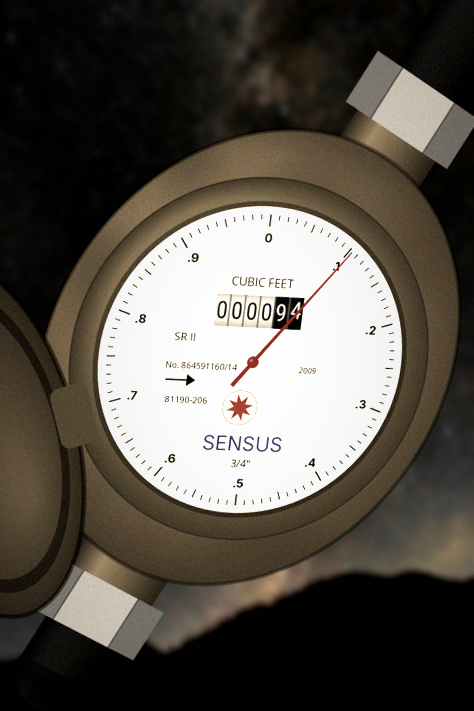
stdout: {"value": 94.10, "unit": "ft³"}
